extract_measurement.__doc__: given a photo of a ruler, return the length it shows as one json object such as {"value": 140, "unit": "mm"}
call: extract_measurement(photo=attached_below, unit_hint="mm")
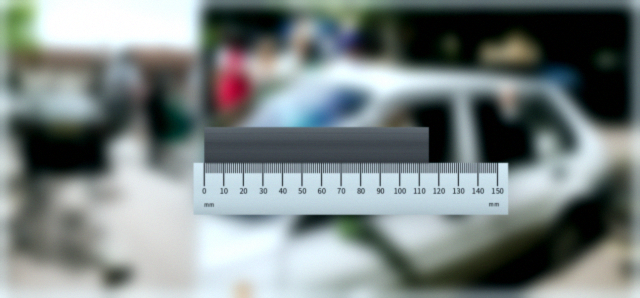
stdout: {"value": 115, "unit": "mm"}
